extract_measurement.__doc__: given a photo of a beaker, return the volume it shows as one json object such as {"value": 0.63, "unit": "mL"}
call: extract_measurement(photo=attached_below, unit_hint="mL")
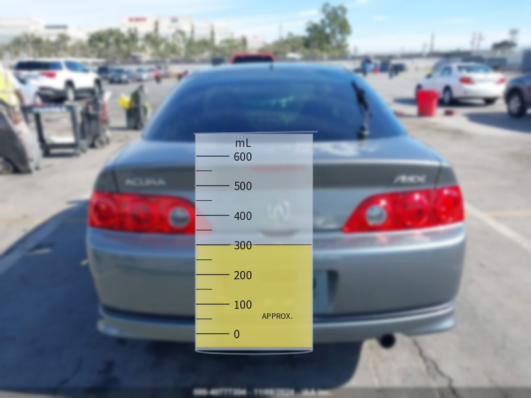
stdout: {"value": 300, "unit": "mL"}
